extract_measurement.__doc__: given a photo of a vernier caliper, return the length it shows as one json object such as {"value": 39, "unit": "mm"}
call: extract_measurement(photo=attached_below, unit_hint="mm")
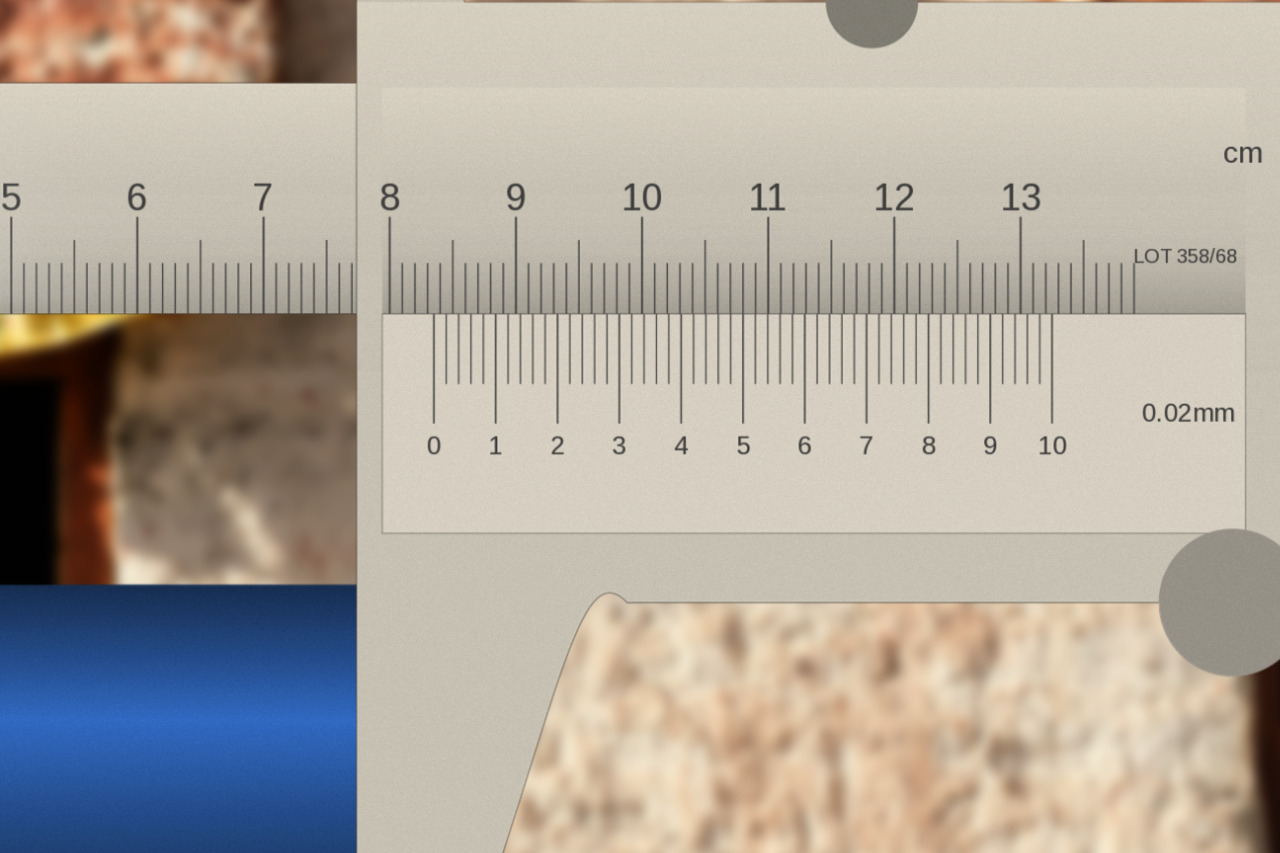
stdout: {"value": 83.5, "unit": "mm"}
